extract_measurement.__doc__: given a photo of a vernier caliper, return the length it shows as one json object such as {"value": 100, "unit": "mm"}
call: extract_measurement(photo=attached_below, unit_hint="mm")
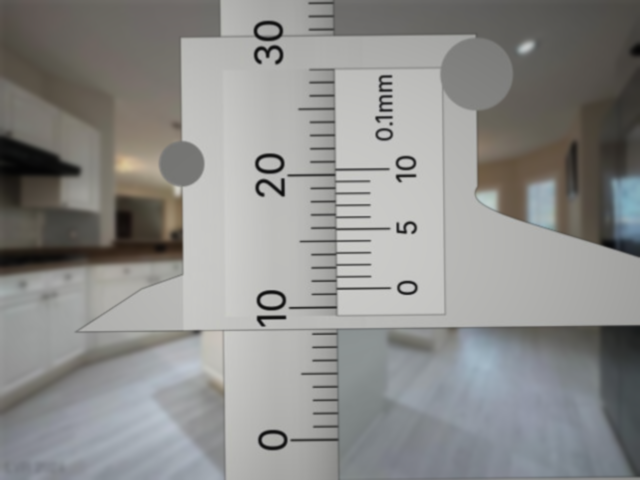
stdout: {"value": 11.4, "unit": "mm"}
